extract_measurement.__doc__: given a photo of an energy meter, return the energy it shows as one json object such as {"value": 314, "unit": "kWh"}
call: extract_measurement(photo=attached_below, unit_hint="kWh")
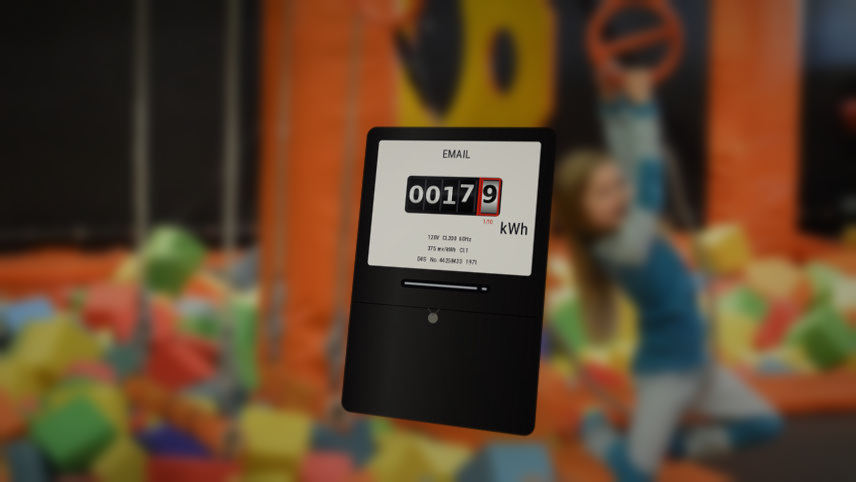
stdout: {"value": 17.9, "unit": "kWh"}
